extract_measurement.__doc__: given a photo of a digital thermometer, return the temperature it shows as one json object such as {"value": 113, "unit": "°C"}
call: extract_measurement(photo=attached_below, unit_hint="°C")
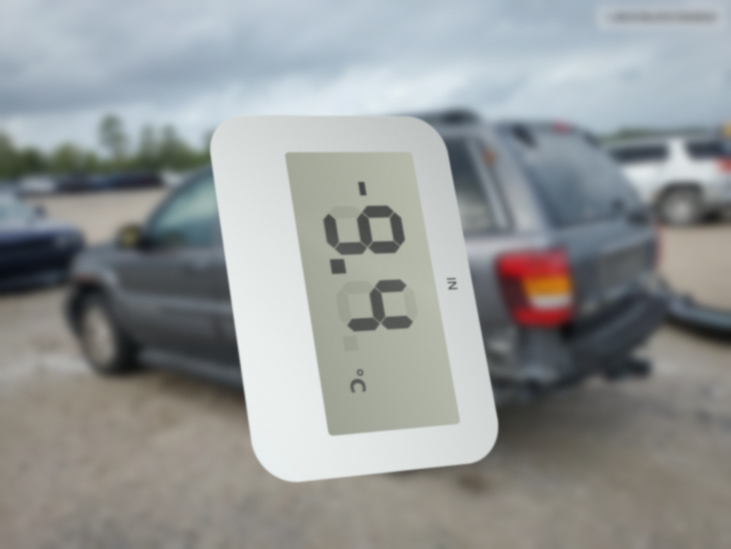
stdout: {"value": -9.4, "unit": "°C"}
